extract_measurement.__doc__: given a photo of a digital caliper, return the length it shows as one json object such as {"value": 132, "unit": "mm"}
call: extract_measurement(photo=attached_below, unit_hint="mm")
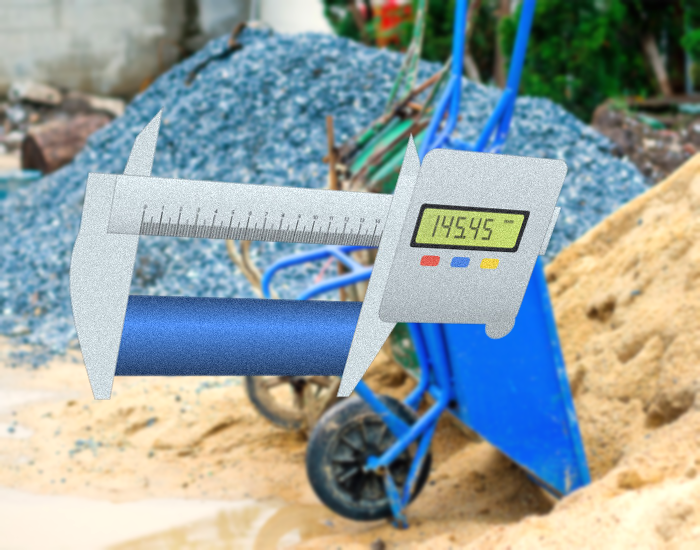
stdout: {"value": 145.45, "unit": "mm"}
